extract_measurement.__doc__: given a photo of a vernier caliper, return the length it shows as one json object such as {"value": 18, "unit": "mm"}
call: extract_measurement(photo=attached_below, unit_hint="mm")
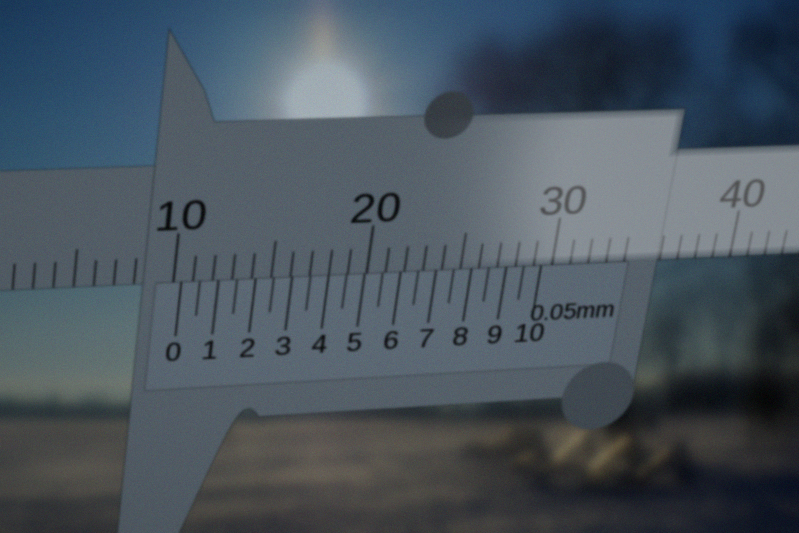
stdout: {"value": 10.4, "unit": "mm"}
